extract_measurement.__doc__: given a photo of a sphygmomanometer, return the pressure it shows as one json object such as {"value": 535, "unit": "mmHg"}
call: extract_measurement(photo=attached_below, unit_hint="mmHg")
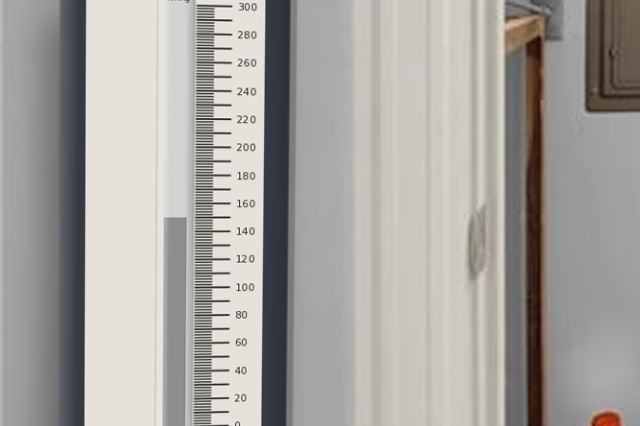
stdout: {"value": 150, "unit": "mmHg"}
